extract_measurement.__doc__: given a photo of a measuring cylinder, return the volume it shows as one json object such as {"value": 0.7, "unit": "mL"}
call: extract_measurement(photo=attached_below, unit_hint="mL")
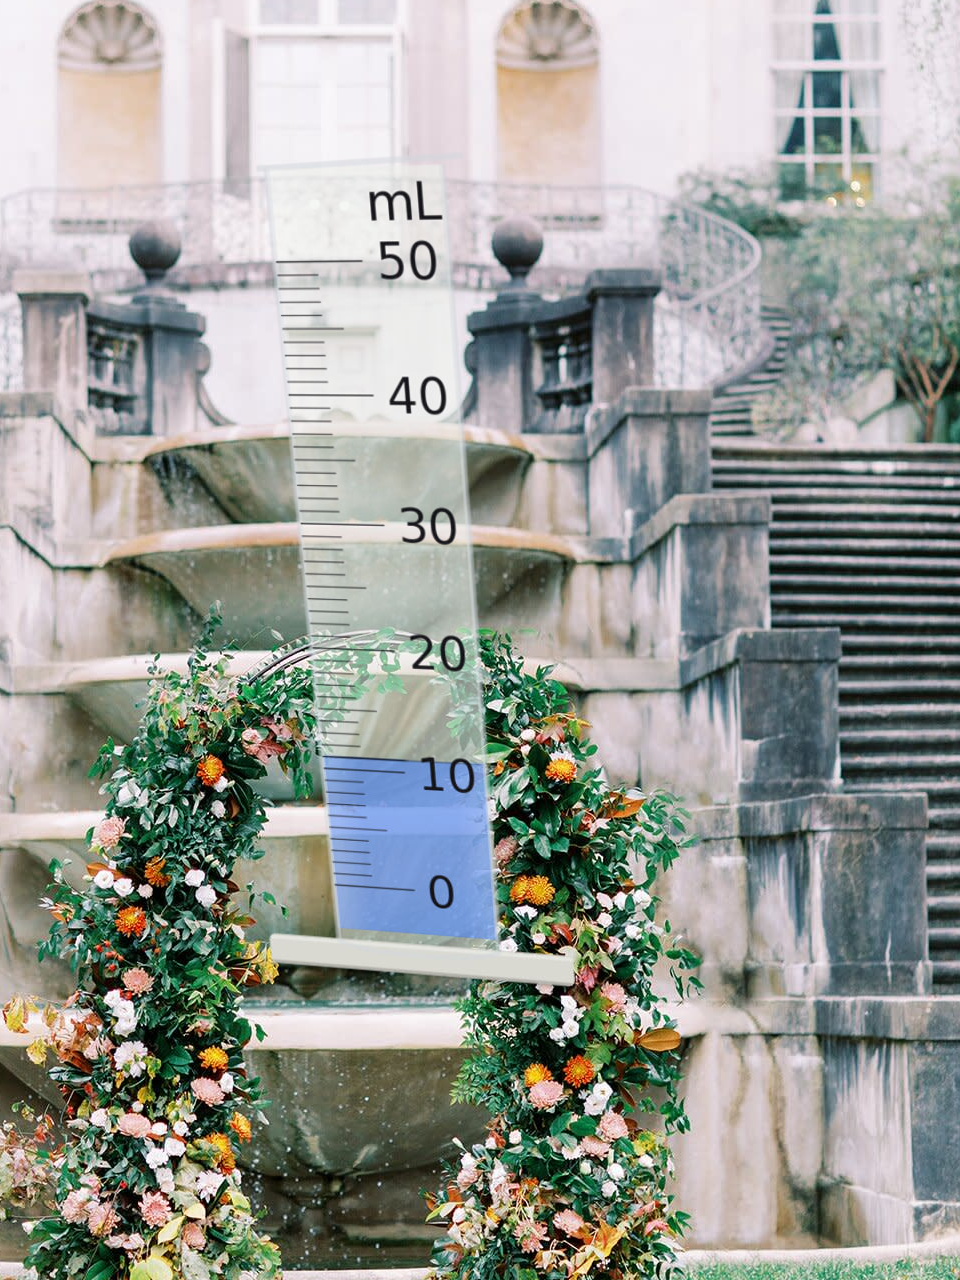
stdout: {"value": 11, "unit": "mL"}
